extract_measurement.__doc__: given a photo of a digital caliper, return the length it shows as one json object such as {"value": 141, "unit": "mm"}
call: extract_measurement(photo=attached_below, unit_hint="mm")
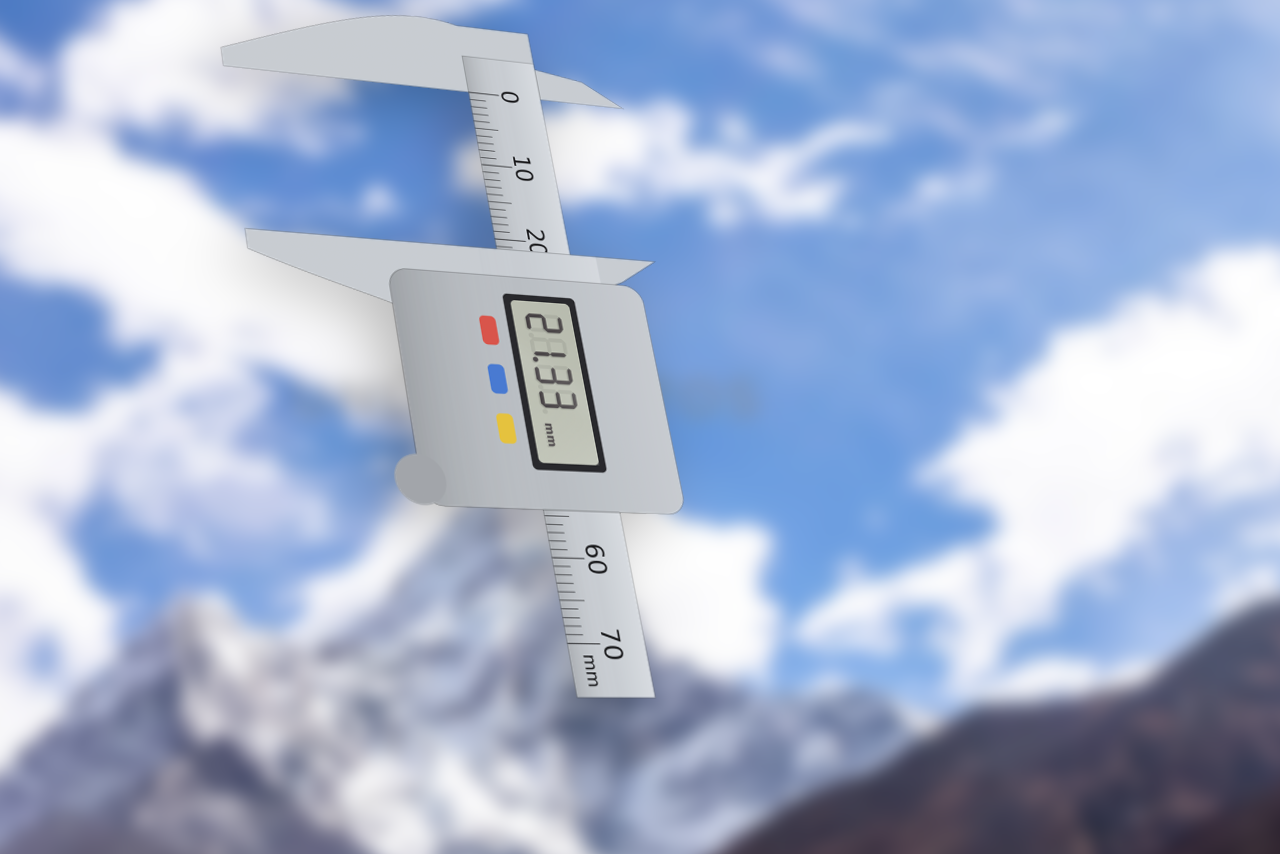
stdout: {"value": 21.33, "unit": "mm"}
